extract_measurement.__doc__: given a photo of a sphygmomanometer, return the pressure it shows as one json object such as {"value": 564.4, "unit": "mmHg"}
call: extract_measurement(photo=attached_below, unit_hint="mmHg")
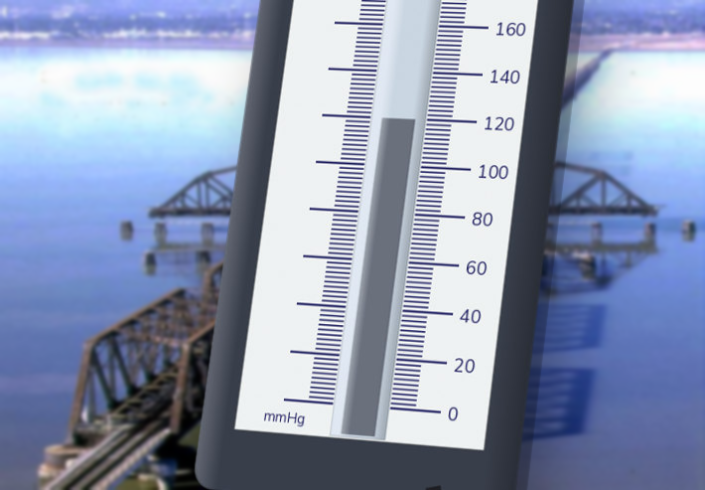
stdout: {"value": 120, "unit": "mmHg"}
